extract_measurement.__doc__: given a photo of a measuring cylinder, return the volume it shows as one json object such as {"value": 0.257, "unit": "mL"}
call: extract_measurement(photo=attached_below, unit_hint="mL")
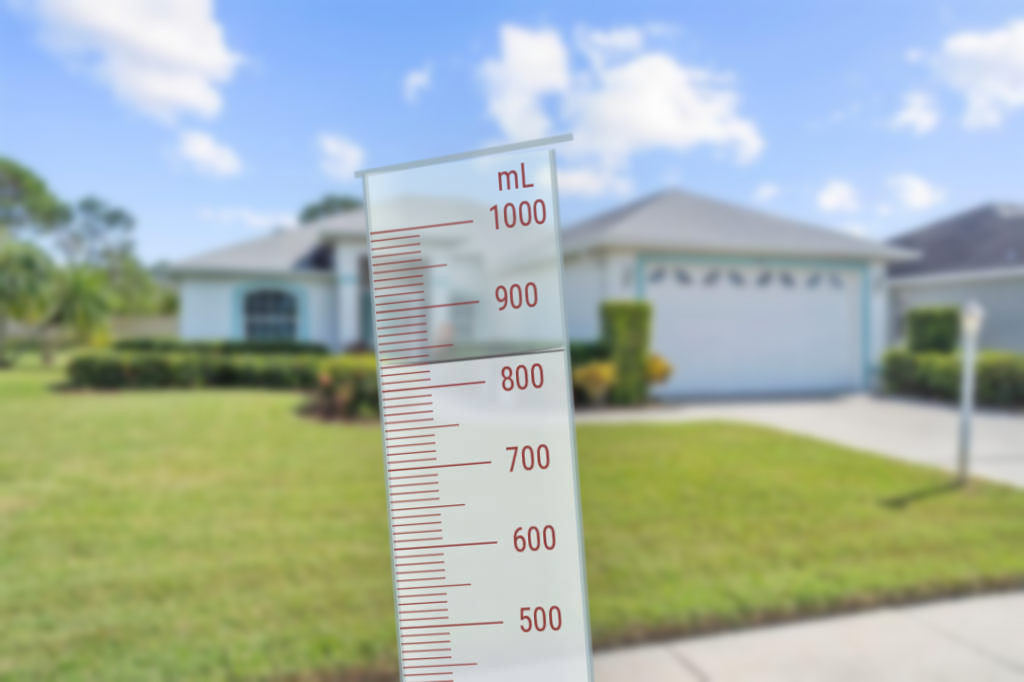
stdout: {"value": 830, "unit": "mL"}
